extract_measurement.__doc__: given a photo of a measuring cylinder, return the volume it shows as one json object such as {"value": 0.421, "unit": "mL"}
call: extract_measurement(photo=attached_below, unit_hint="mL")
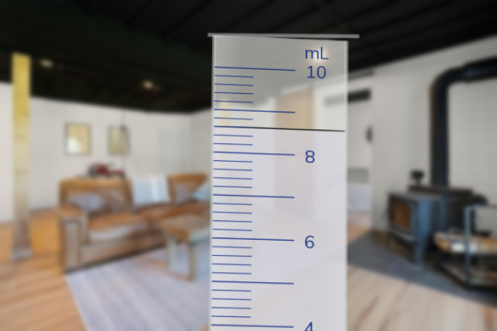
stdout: {"value": 8.6, "unit": "mL"}
